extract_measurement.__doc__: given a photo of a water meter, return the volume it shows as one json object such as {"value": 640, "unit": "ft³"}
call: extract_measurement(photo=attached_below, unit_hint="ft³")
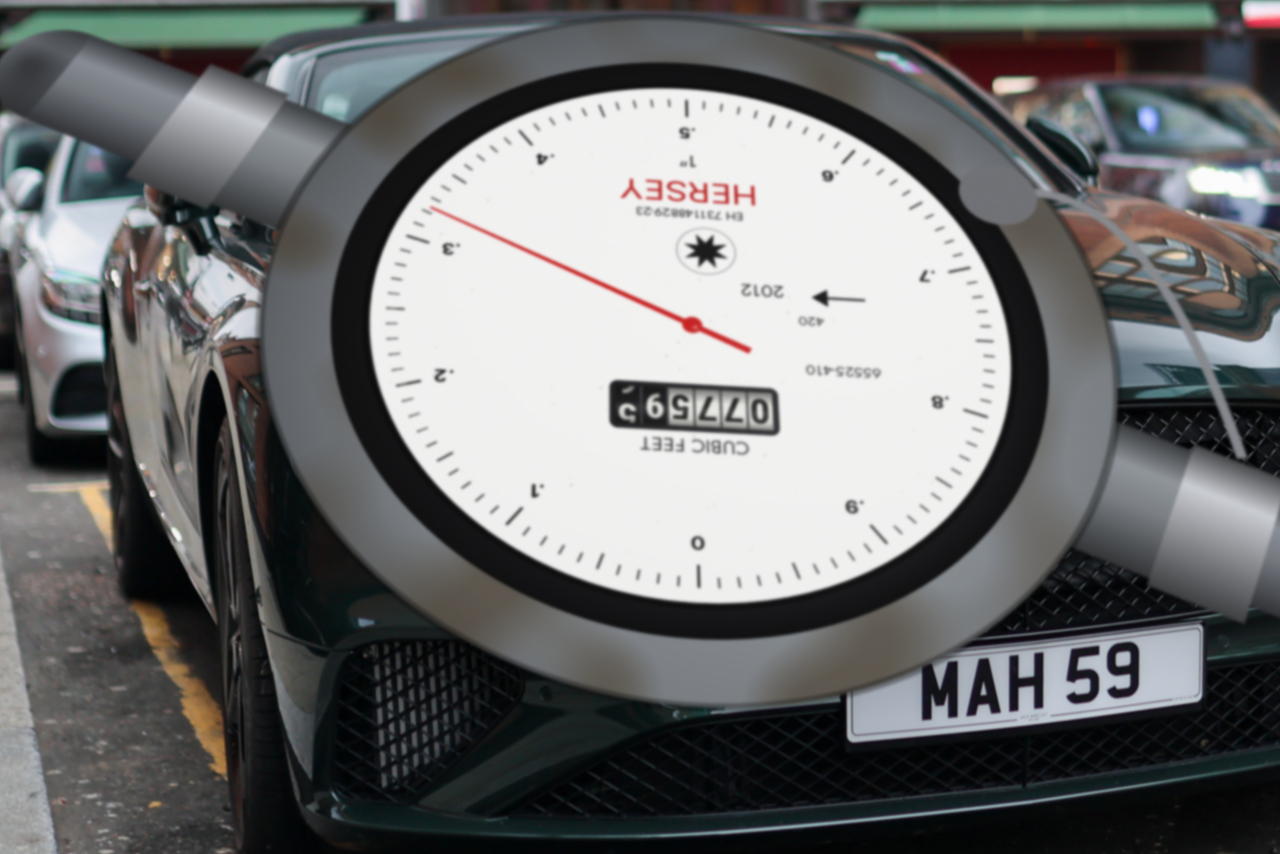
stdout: {"value": 77595.32, "unit": "ft³"}
